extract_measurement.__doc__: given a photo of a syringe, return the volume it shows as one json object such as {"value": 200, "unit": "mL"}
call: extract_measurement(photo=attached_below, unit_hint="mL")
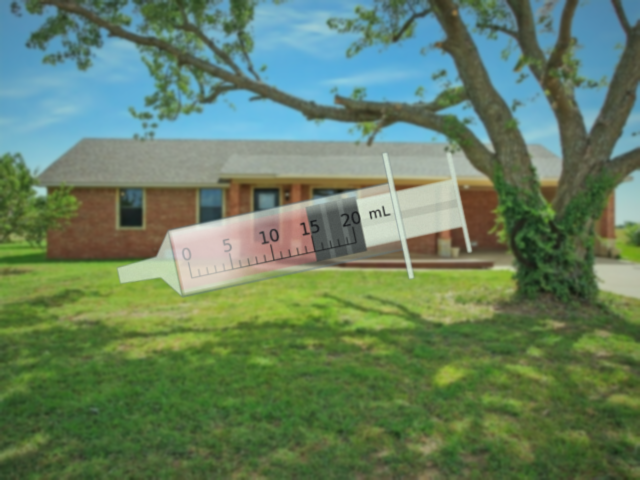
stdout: {"value": 15, "unit": "mL"}
